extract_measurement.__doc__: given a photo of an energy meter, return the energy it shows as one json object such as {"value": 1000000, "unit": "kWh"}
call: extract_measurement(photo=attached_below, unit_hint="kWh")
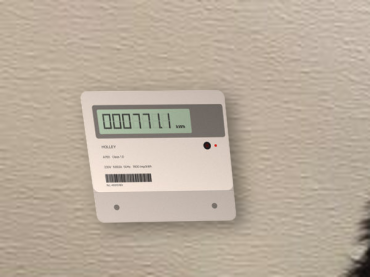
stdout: {"value": 771.1, "unit": "kWh"}
